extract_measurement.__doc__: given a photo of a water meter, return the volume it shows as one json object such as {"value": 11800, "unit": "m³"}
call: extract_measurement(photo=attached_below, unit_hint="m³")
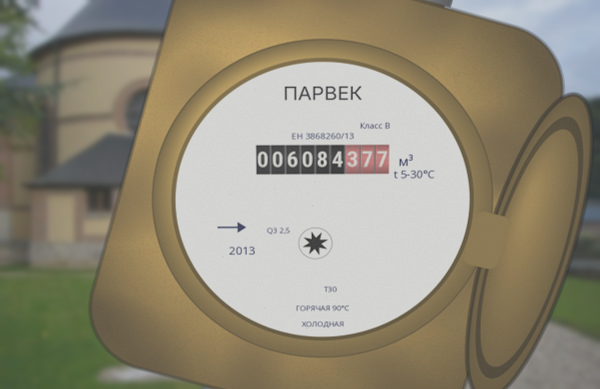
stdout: {"value": 6084.377, "unit": "m³"}
